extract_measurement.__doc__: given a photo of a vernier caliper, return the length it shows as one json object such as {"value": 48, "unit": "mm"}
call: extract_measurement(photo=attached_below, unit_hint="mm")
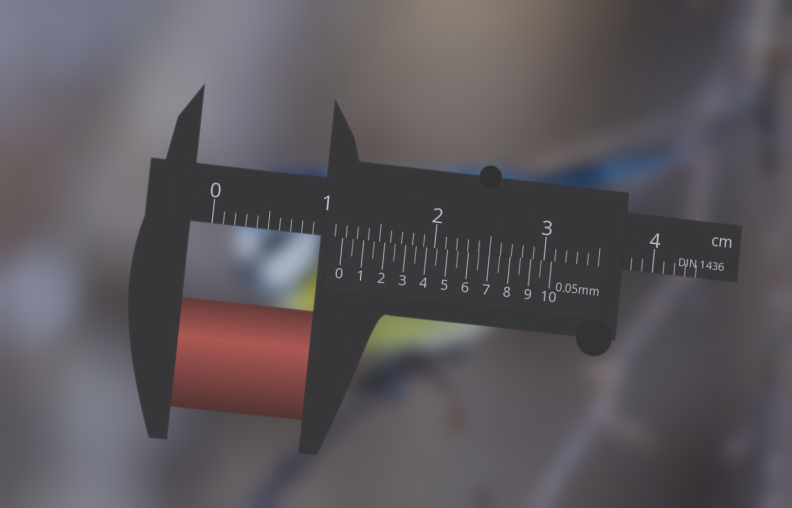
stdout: {"value": 11.7, "unit": "mm"}
